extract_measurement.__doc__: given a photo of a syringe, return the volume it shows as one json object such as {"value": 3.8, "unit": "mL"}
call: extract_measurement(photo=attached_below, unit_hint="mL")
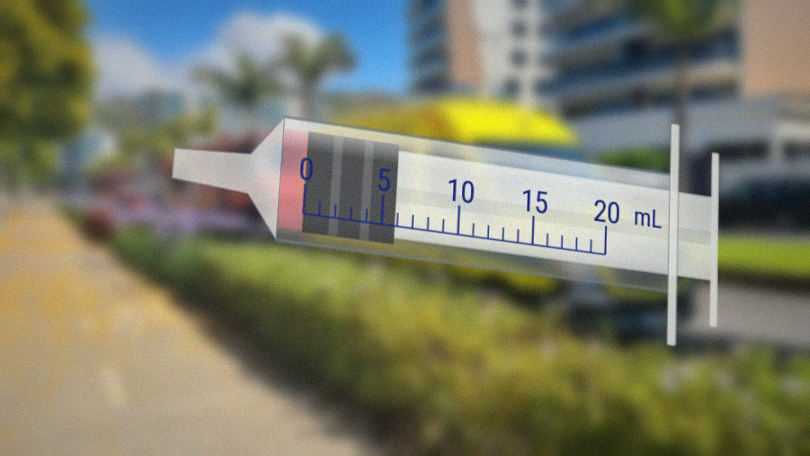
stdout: {"value": 0, "unit": "mL"}
